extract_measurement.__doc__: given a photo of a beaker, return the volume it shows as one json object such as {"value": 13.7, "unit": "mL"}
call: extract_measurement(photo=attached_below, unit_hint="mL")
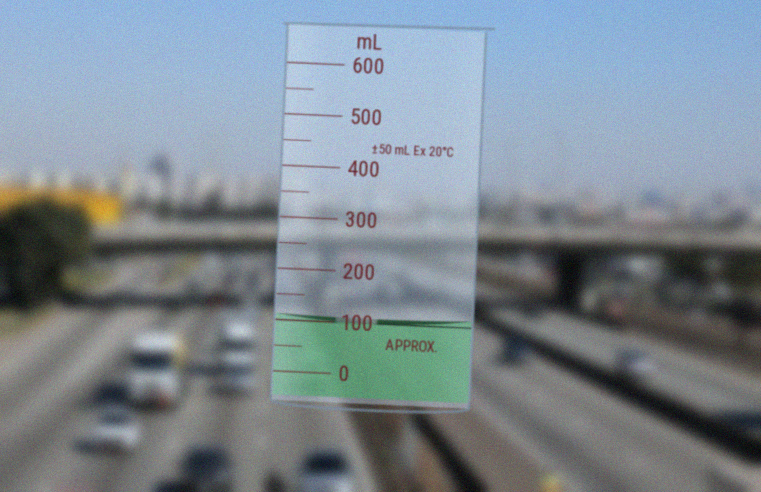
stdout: {"value": 100, "unit": "mL"}
